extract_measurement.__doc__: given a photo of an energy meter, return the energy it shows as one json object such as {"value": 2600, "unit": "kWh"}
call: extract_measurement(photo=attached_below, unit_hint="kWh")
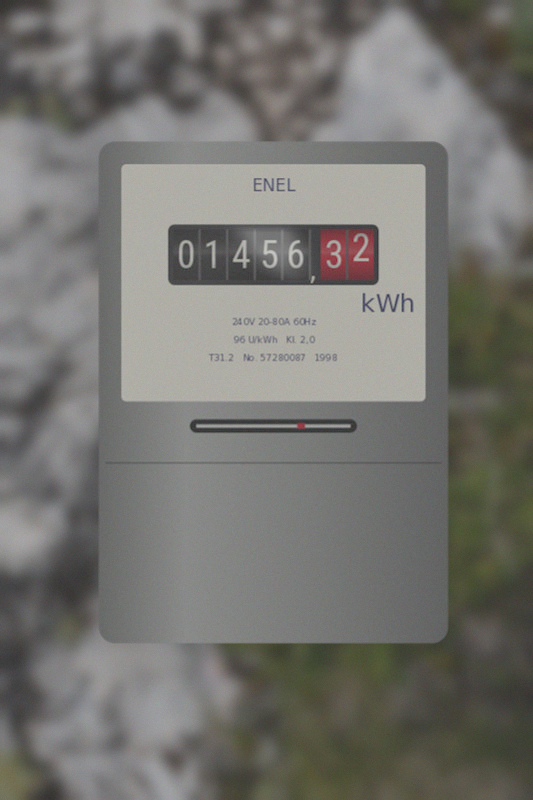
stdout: {"value": 1456.32, "unit": "kWh"}
